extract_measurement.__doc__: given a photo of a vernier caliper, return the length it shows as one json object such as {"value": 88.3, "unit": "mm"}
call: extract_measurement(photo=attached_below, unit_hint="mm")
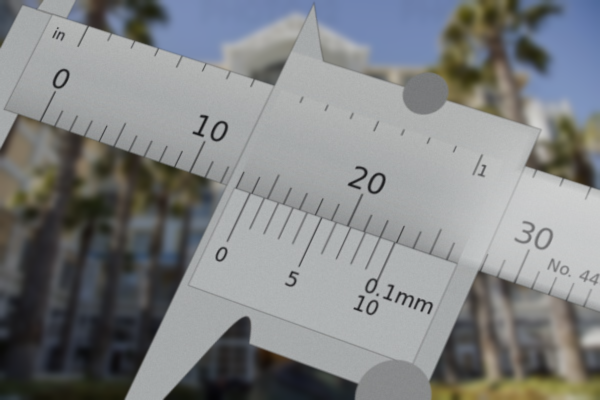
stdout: {"value": 13.9, "unit": "mm"}
